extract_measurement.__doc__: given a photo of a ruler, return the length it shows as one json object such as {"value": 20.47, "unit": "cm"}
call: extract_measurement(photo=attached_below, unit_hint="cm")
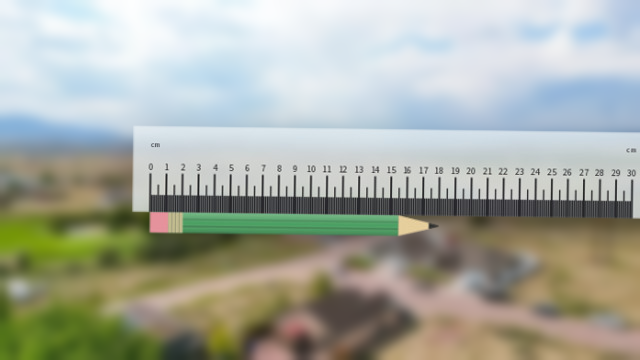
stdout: {"value": 18, "unit": "cm"}
